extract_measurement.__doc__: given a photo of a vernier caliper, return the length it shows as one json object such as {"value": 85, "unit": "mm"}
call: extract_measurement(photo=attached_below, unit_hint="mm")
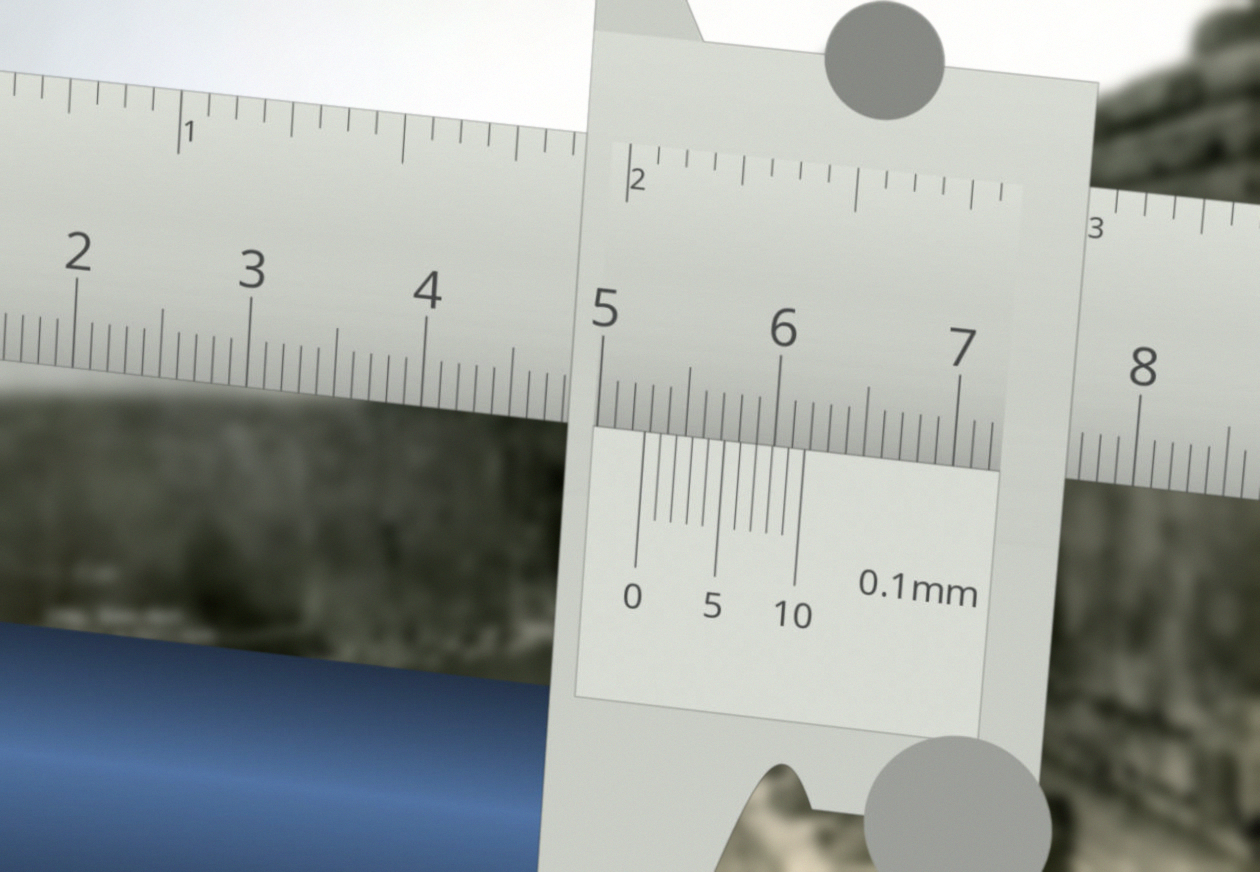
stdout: {"value": 52.7, "unit": "mm"}
